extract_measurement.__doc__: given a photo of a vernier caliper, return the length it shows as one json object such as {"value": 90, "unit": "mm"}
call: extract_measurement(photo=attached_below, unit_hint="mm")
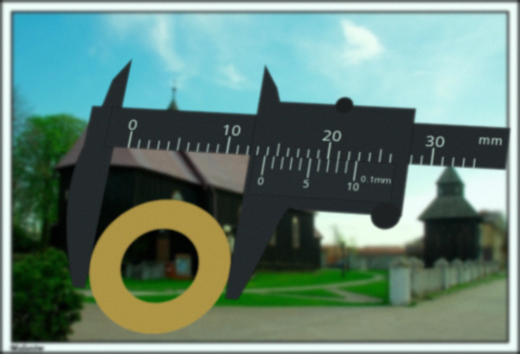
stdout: {"value": 13.8, "unit": "mm"}
